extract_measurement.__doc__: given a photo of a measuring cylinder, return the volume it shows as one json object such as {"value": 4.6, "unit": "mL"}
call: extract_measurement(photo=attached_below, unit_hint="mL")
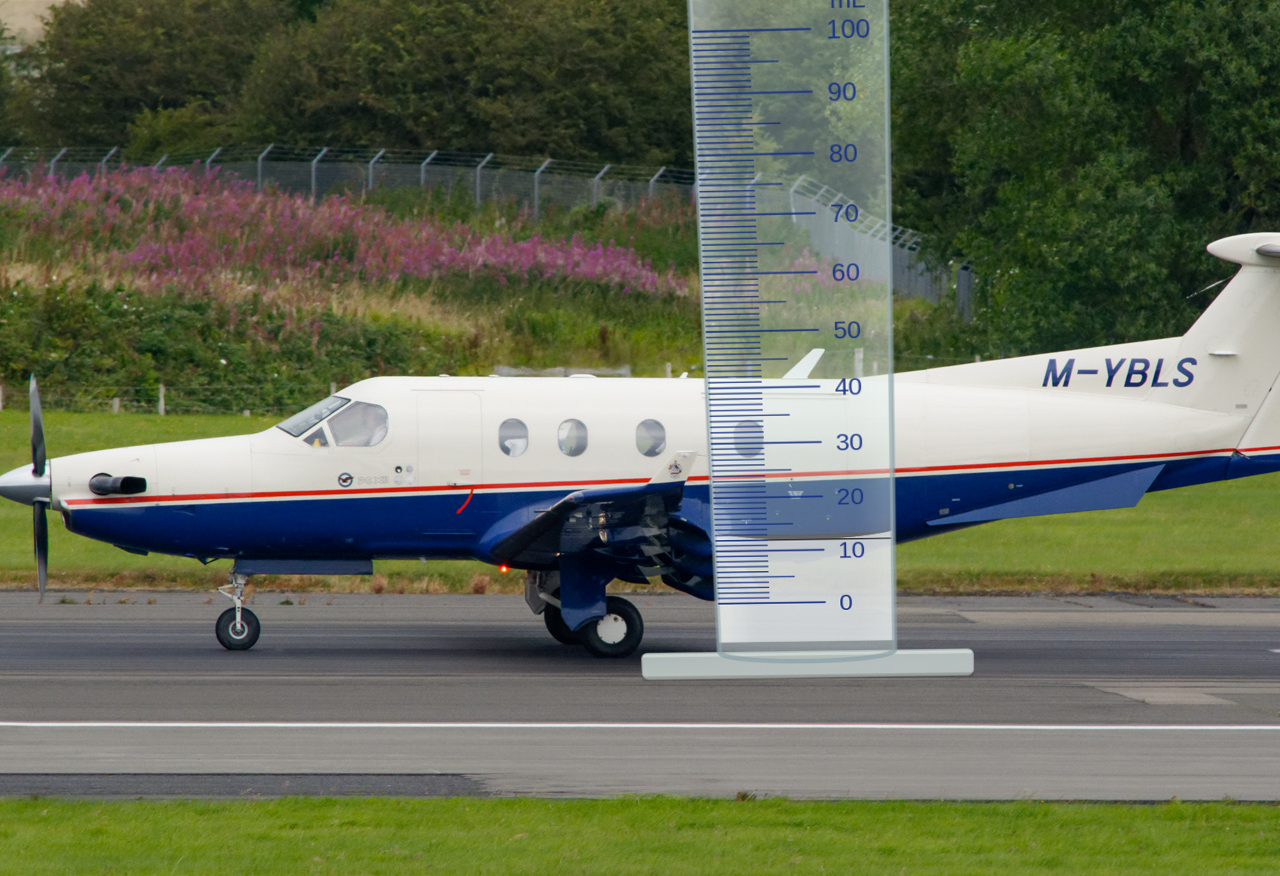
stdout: {"value": 12, "unit": "mL"}
